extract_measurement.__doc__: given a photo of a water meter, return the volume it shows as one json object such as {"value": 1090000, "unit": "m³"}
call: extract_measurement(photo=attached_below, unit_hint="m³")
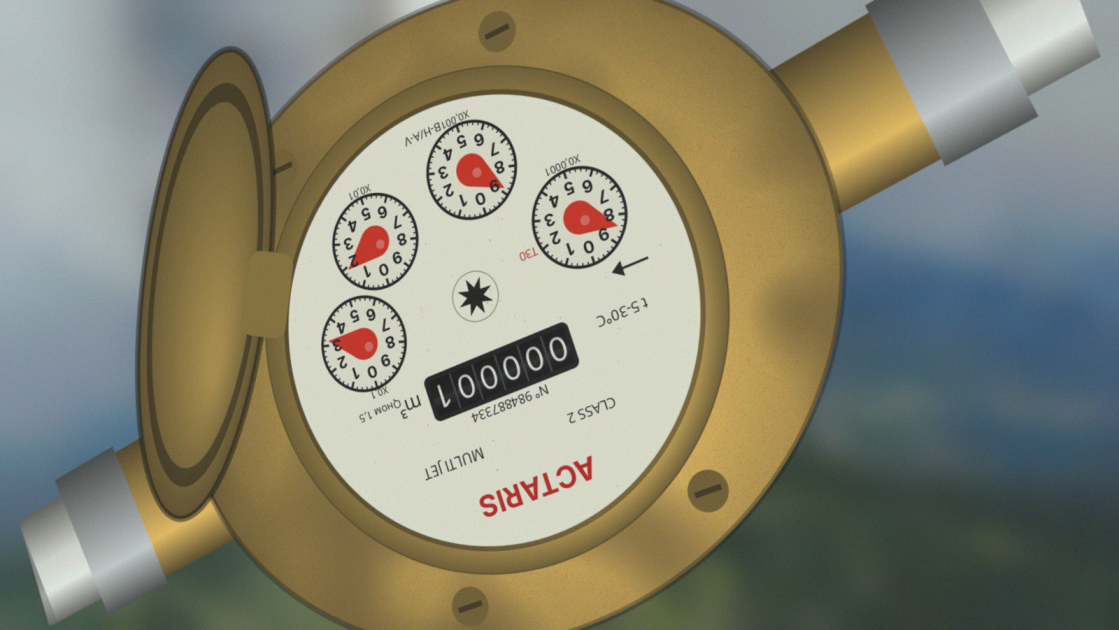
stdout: {"value": 1.3188, "unit": "m³"}
